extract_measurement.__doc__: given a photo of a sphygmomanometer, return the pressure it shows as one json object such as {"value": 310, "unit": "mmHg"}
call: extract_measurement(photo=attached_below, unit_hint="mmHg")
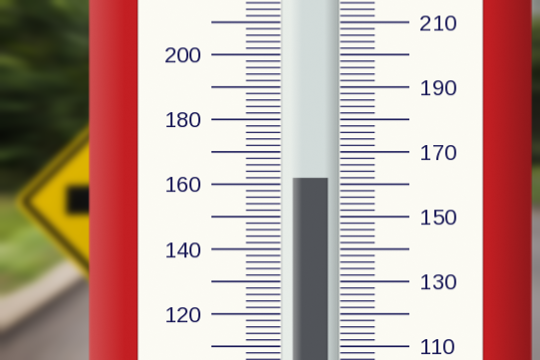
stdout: {"value": 162, "unit": "mmHg"}
